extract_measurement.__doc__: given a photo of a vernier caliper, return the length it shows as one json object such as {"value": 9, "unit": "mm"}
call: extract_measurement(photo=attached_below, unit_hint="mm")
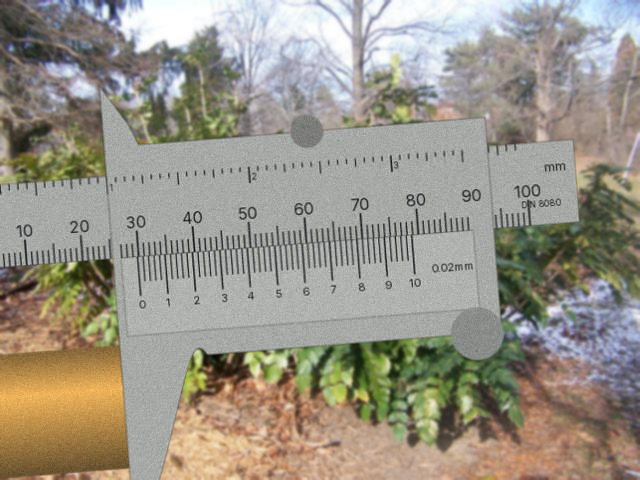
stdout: {"value": 29.8, "unit": "mm"}
